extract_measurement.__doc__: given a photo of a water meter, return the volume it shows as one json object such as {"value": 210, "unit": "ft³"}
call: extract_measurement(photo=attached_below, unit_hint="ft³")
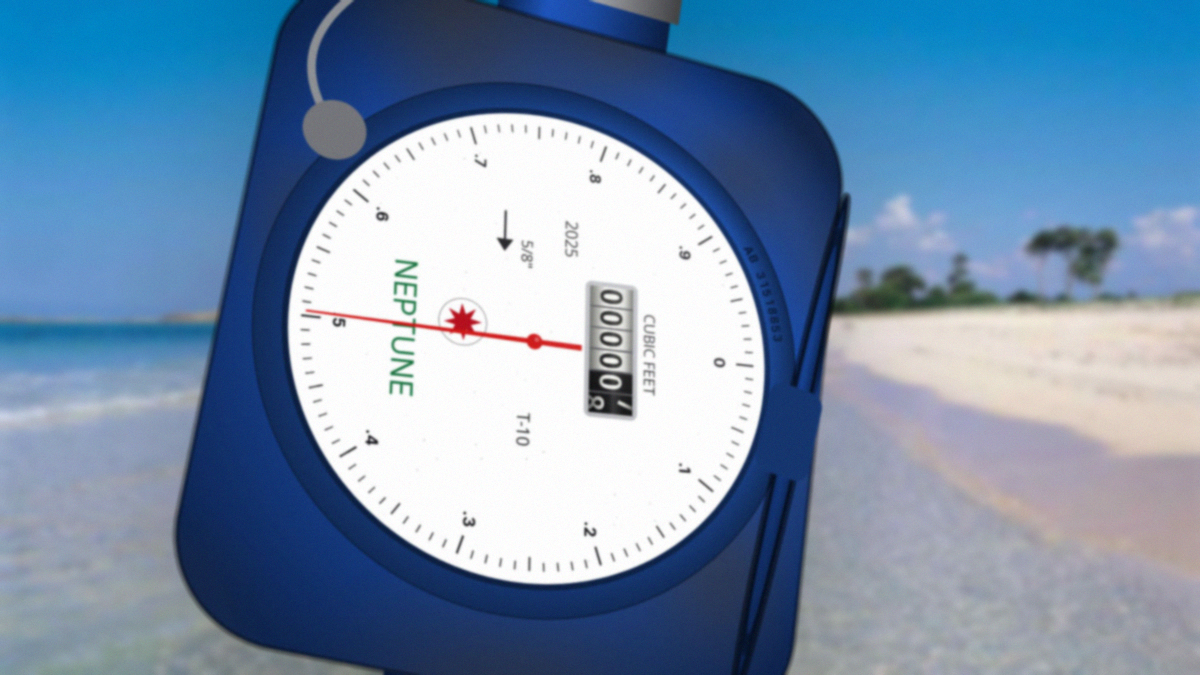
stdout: {"value": 7.50, "unit": "ft³"}
